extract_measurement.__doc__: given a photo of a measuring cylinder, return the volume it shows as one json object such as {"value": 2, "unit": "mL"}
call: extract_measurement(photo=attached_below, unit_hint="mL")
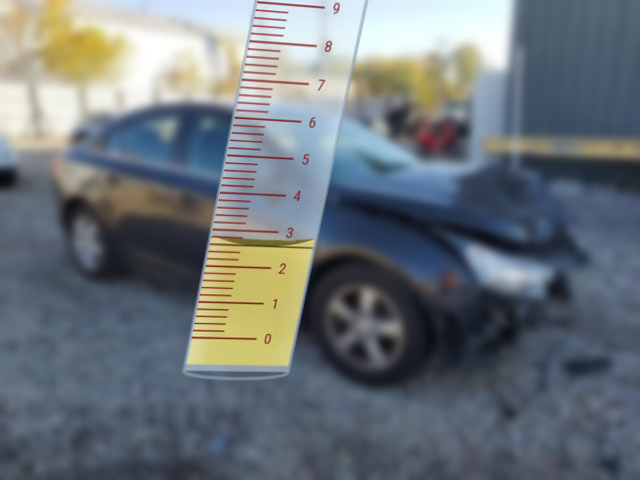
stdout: {"value": 2.6, "unit": "mL"}
